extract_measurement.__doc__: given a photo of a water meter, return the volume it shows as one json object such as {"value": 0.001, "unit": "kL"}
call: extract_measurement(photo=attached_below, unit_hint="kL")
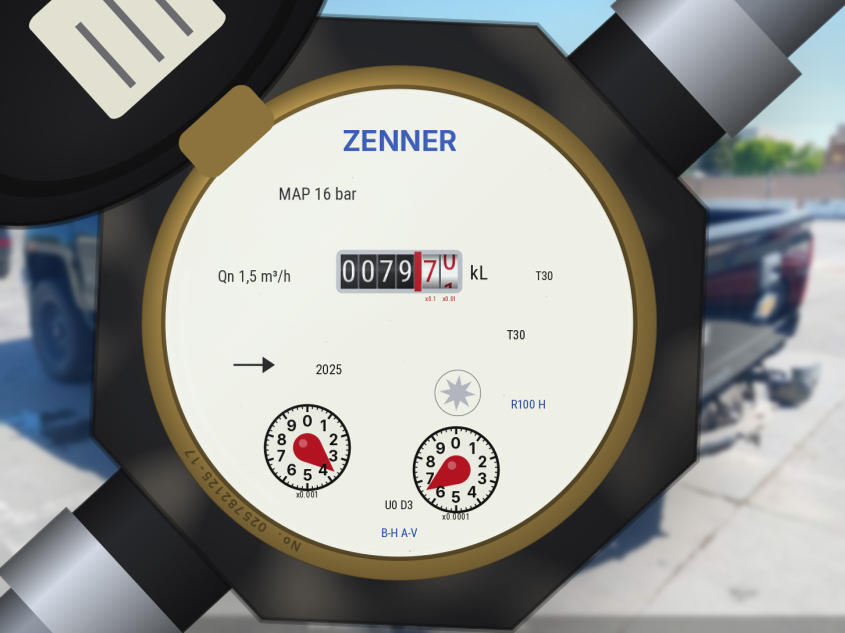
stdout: {"value": 79.7036, "unit": "kL"}
